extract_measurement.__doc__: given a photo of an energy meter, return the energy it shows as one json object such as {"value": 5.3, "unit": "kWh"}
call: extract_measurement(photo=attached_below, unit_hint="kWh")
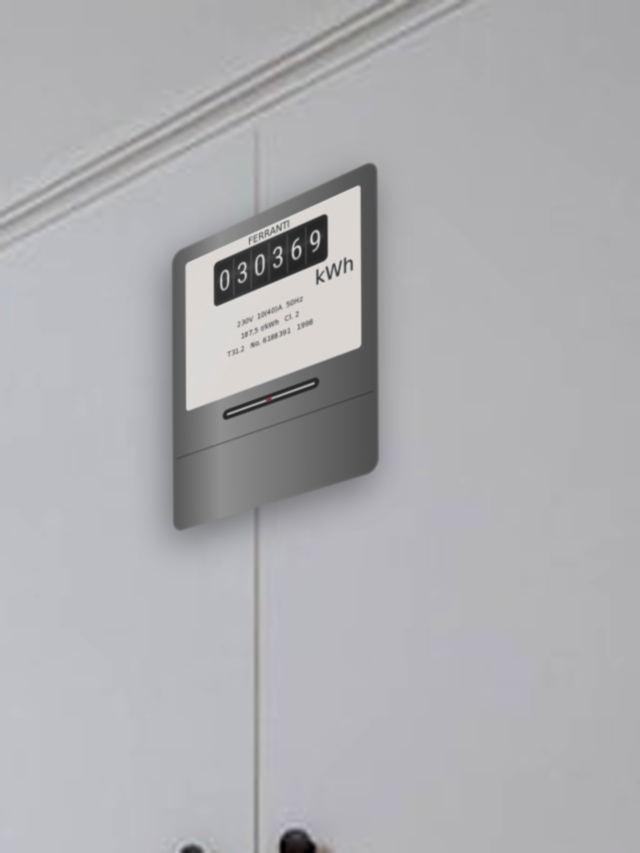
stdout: {"value": 30369, "unit": "kWh"}
